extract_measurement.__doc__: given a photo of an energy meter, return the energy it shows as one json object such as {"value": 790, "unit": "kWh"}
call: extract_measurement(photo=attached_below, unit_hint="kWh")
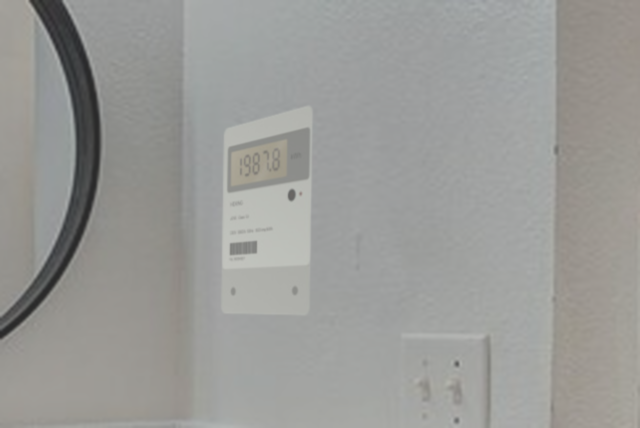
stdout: {"value": 1987.8, "unit": "kWh"}
